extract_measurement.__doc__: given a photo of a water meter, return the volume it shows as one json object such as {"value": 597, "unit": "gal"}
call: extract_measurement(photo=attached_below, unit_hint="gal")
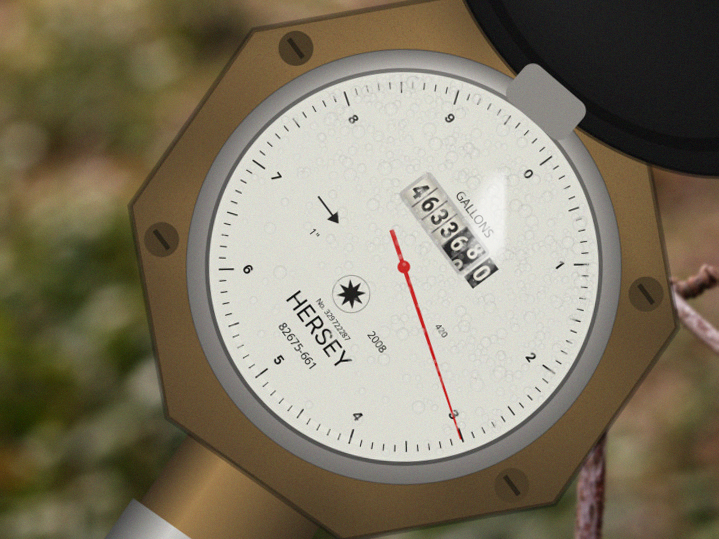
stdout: {"value": 4633683.0, "unit": "gal"}
